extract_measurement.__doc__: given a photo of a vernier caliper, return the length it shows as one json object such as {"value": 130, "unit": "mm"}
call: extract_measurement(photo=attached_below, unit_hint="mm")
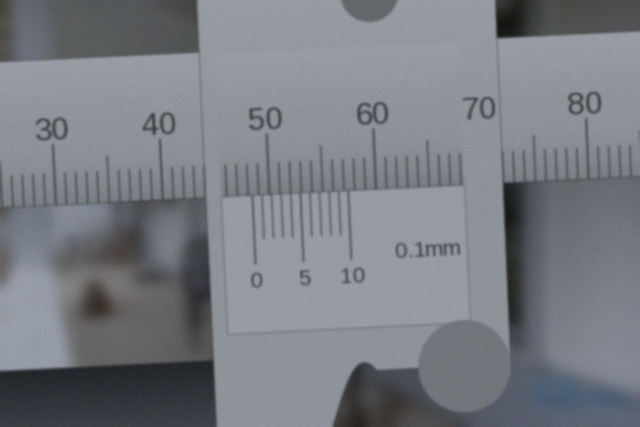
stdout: {"value": 48.4, "unit": "mm"}
